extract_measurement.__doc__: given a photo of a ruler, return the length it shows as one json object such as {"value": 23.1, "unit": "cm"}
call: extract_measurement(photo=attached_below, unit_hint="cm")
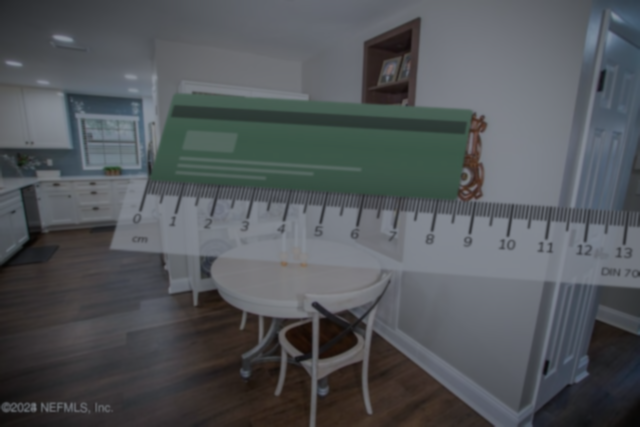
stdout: {"value": 8.5, "unit": "cm"}
